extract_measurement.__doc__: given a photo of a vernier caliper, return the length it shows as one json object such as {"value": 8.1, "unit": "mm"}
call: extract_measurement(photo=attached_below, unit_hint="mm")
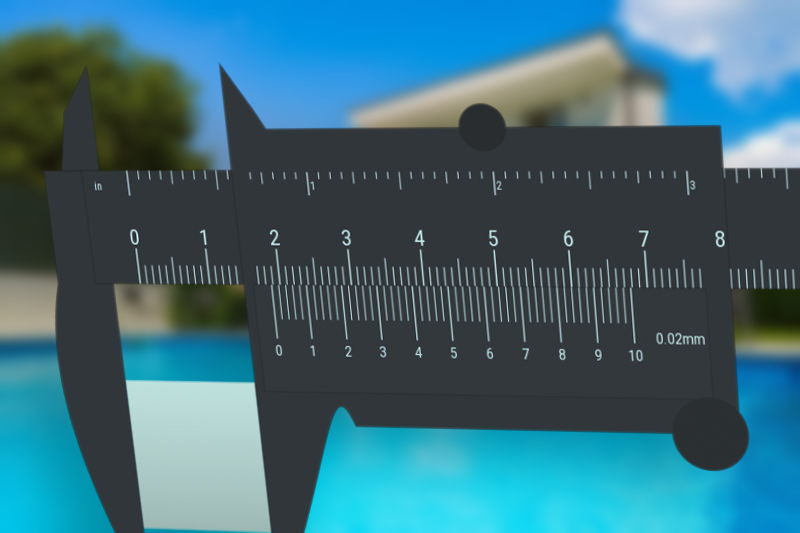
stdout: {"value": 18.8, "unit": "mm"}
